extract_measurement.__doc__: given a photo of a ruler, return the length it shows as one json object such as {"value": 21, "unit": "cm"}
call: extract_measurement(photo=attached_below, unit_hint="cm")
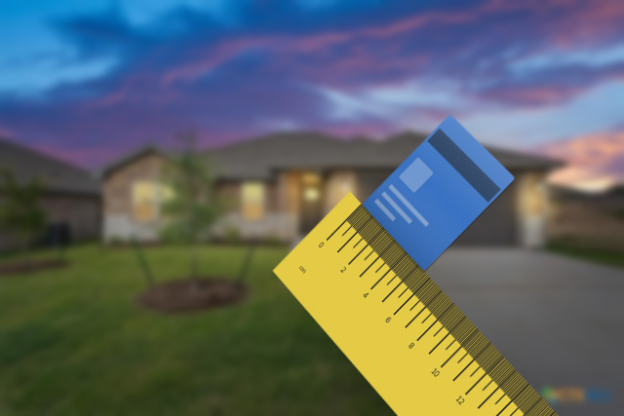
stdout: {"value": 5.5, "unit": "cm"}
